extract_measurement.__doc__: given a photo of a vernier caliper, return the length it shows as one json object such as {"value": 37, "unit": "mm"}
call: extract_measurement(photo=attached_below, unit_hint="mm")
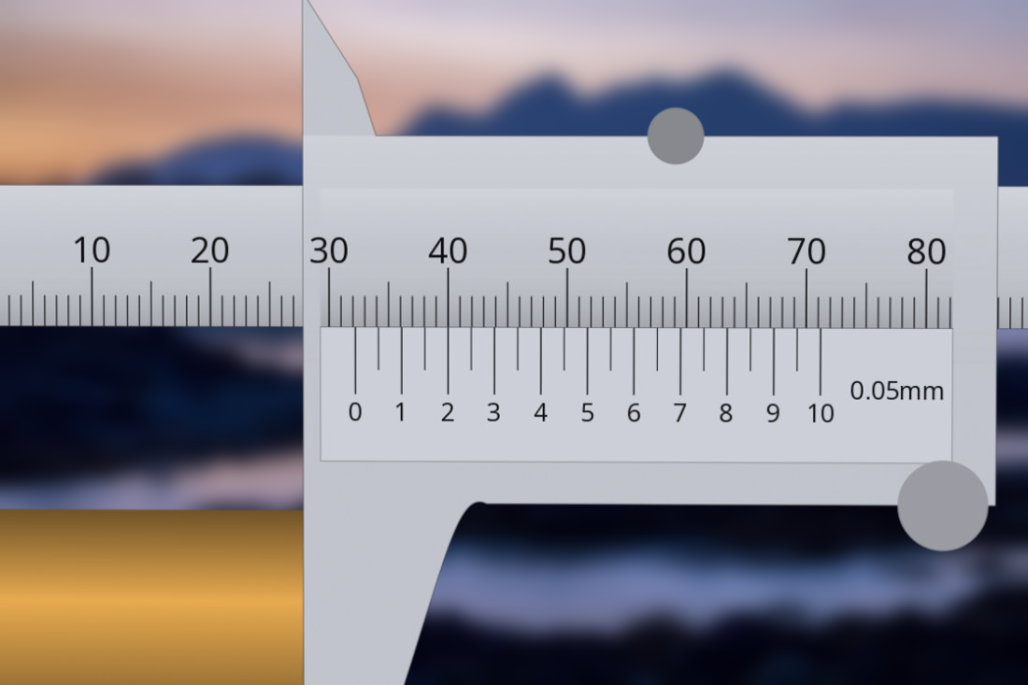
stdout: {"value": 32.2, "unit": "mm"}
